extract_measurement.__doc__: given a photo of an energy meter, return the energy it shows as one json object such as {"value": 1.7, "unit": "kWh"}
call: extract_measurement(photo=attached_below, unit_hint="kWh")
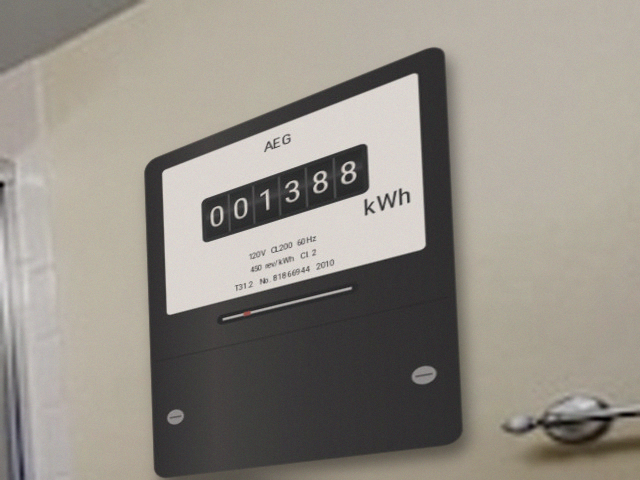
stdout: {"value": 1388, "unit": "kWh"}
